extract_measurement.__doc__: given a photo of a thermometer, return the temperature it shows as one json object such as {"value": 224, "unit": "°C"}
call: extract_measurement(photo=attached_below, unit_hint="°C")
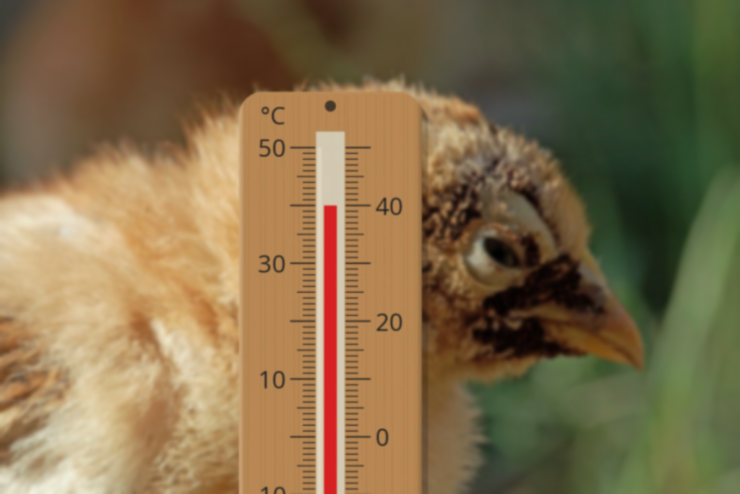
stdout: {"value": 40, "unit": "°C"}
